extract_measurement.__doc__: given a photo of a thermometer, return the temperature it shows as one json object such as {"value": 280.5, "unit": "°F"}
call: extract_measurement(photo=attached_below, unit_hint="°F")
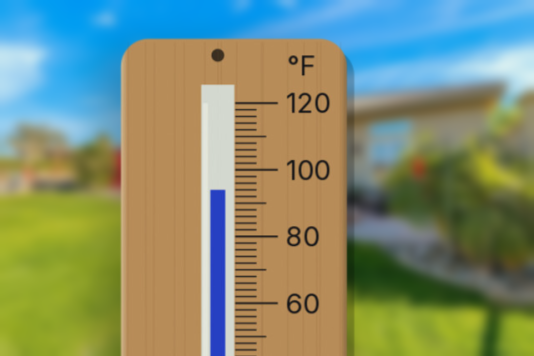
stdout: {"value": 94, "unit": "°F"}
